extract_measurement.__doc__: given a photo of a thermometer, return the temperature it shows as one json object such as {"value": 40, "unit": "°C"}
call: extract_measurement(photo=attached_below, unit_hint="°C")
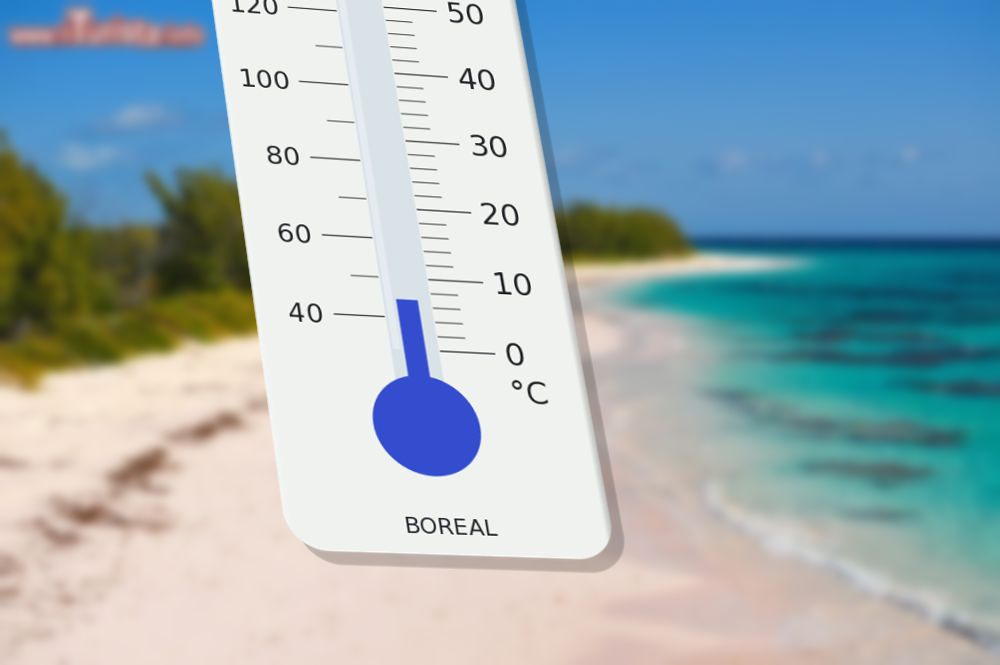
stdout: {"value": 7, "unit": "°C"}
